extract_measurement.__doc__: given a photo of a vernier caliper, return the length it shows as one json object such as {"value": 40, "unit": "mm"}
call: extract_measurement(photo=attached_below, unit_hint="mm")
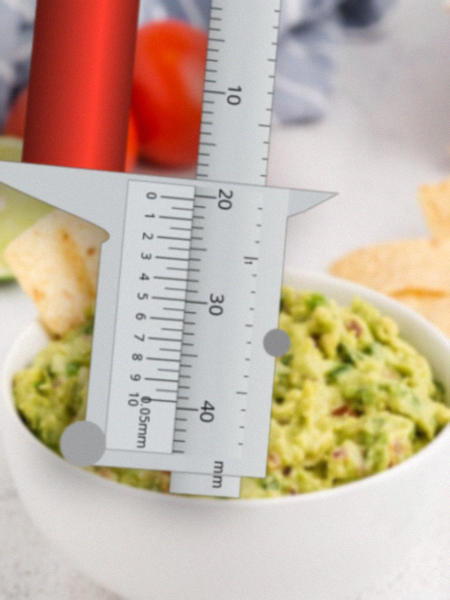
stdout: {"value": 20.4, "unit": "mm"}
